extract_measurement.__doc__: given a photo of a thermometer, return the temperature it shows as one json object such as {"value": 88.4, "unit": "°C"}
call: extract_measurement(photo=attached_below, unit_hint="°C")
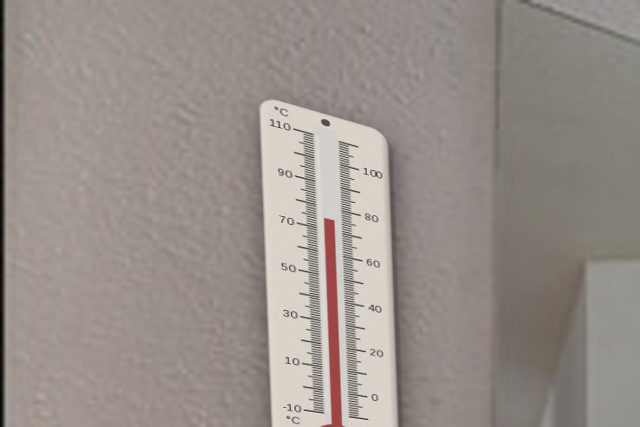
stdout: {"value": 75, "unit": "°C"}
